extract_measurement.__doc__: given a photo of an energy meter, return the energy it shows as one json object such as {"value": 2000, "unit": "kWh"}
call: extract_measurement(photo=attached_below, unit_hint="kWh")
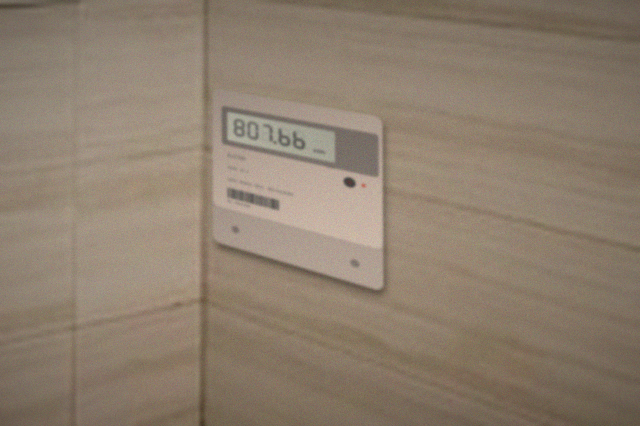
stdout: {"value": 807.66, "unit": "kWh"}
